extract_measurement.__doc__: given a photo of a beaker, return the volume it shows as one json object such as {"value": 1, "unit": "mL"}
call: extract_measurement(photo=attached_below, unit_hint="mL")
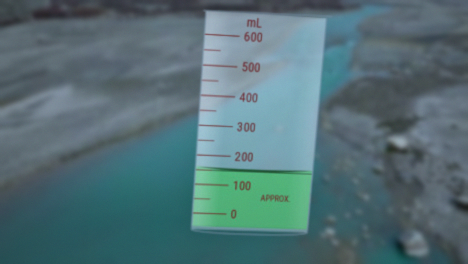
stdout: {"value": 150, "unit": "mL"}
